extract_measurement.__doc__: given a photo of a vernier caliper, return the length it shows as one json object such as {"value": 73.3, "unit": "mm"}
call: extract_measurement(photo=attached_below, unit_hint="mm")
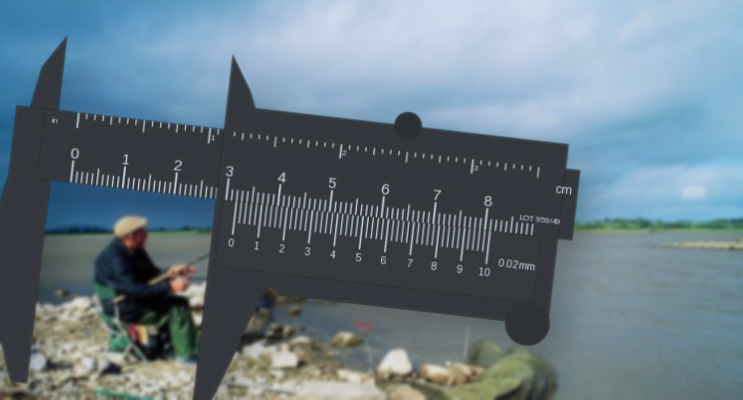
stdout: {"value": 32.0, "unit": "mm"}
